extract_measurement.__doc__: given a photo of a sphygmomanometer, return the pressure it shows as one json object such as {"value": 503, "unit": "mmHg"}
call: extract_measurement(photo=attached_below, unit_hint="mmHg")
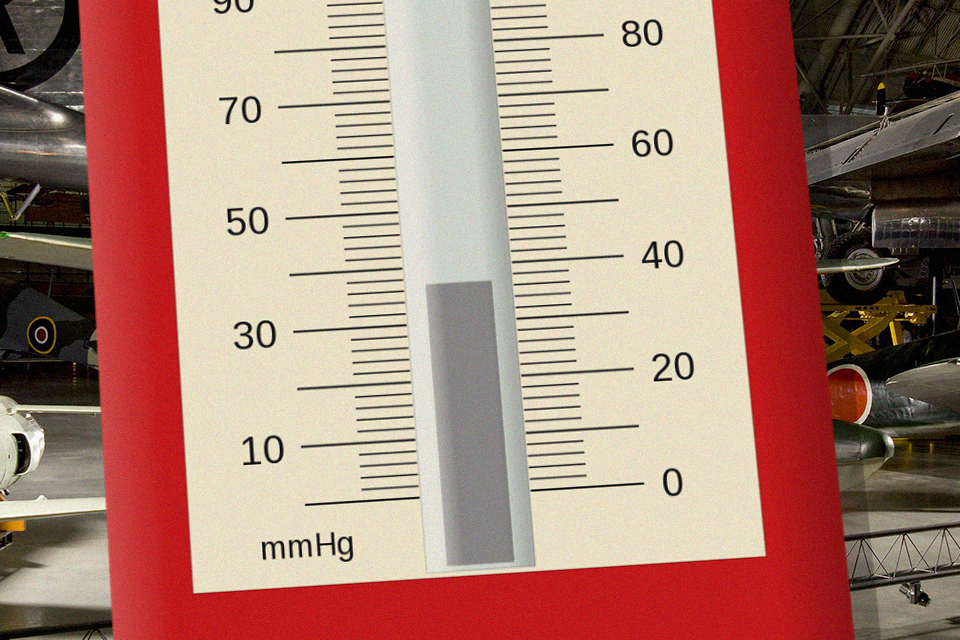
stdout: {"value": 37, "unit": "mmHg"}
